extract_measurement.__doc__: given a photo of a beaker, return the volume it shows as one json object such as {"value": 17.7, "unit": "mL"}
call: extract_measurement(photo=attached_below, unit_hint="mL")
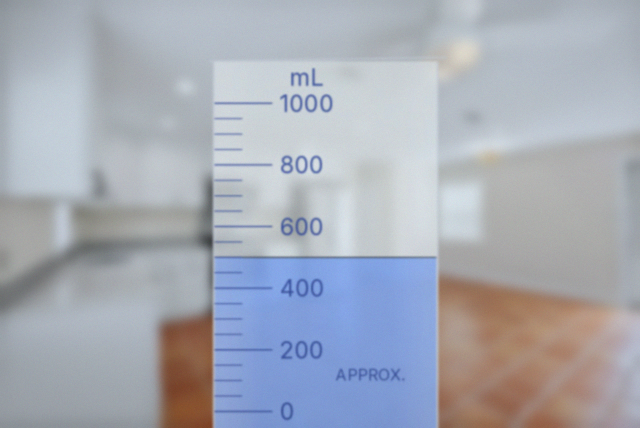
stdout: {"value": 500, "unit": "mL"}
